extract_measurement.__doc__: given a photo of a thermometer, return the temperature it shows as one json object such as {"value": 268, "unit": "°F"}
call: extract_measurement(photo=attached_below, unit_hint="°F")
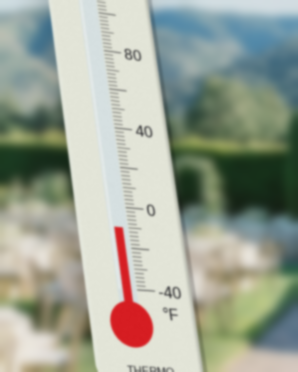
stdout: {"value": -10, "unit": "°F"}
